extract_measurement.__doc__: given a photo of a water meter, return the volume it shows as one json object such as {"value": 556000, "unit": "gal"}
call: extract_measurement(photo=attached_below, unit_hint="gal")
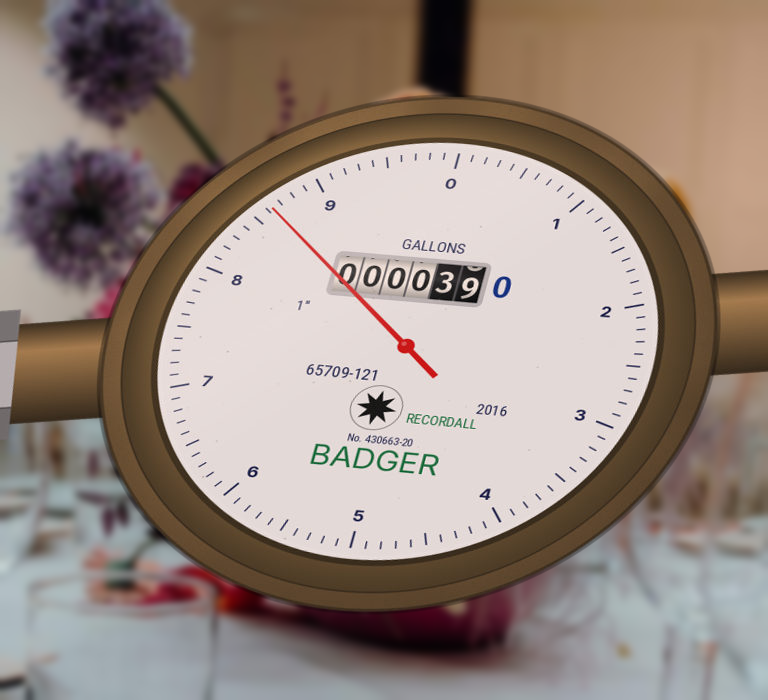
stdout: {"value": 388.6, "unit": "gal"}
